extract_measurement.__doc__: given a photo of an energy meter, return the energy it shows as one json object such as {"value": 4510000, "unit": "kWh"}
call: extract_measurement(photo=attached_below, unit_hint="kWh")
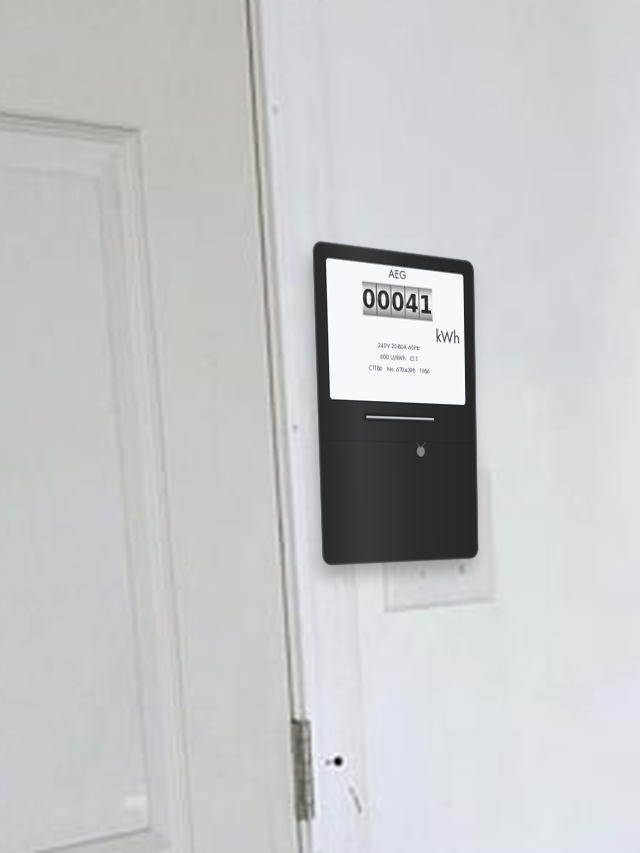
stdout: {"value": 41, "unit": "kWh"}
